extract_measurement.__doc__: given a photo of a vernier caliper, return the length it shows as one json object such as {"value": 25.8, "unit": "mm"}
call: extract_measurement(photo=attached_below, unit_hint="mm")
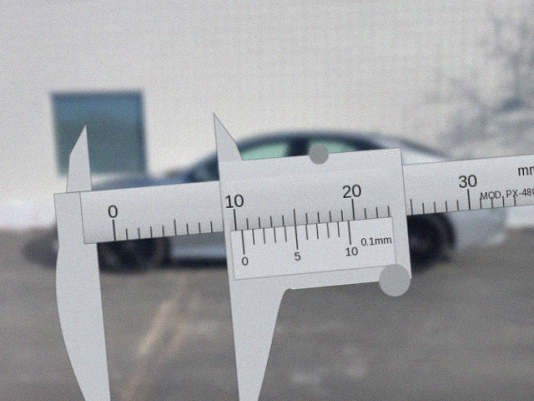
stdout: {"value": 10.5, "unit": "mm"}
